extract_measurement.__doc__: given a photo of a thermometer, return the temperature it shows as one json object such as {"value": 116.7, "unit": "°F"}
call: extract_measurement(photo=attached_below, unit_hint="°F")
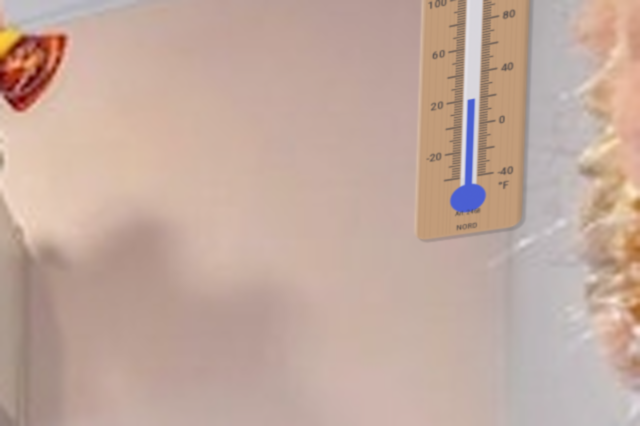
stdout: {"value": 20, "unit": "°F"}
